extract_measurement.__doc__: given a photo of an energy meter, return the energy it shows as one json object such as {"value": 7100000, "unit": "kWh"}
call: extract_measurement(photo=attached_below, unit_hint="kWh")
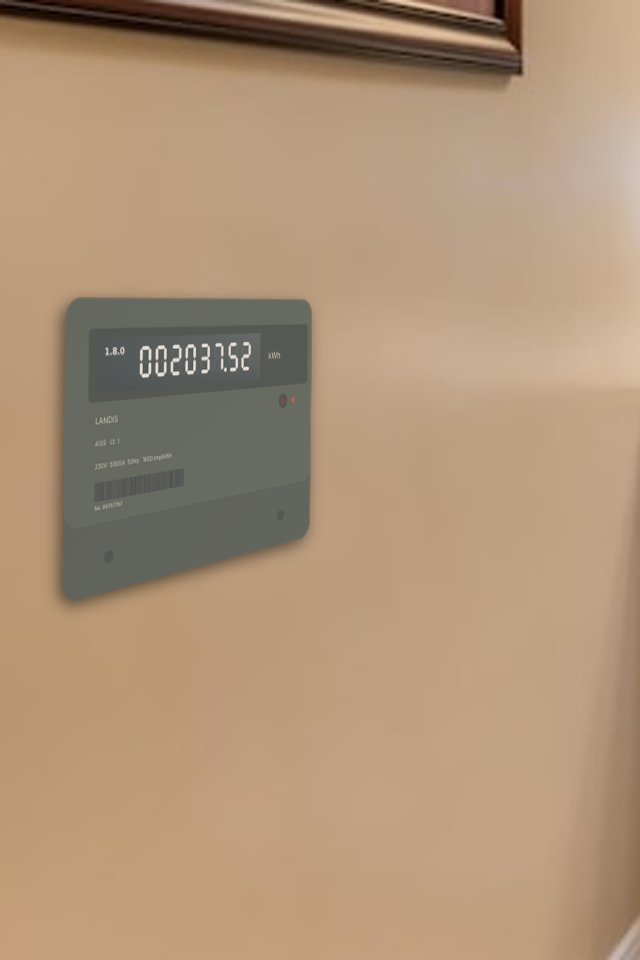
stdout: {"value": 2037.52, "unit": "kWh"}
